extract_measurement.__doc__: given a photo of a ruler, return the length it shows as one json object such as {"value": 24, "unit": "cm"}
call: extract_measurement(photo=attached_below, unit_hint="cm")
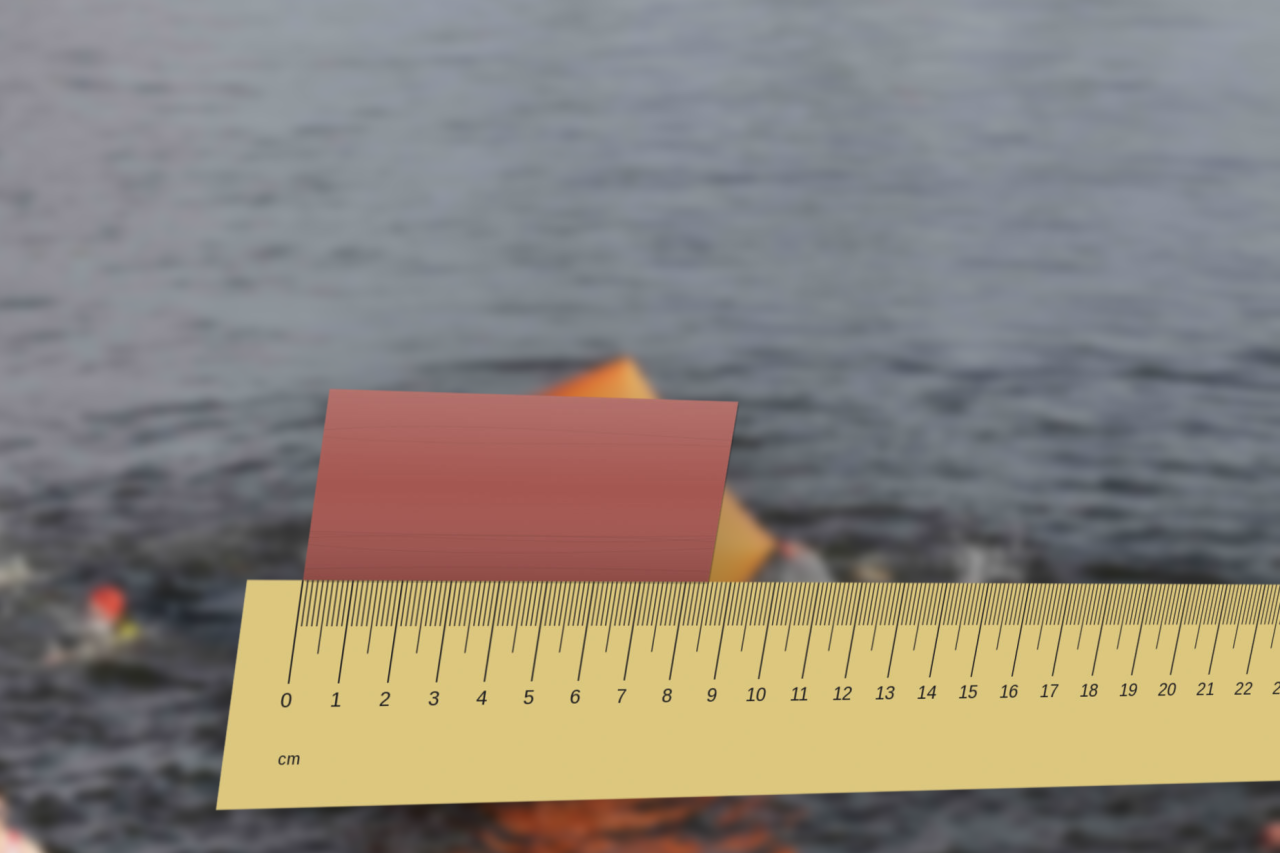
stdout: {"value": 8.5, "unit": "cm"}
